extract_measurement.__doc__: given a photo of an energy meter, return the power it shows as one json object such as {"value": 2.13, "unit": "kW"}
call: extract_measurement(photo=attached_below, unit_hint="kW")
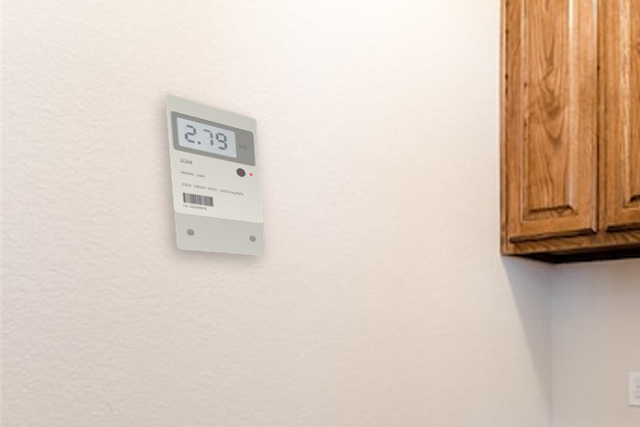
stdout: {"value": 2.79, "unit": "kW"}
